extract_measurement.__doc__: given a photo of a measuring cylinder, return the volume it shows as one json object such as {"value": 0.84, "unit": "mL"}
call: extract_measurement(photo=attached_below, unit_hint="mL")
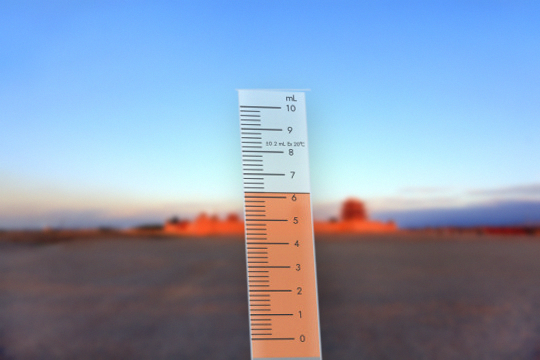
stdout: {"value": 6.2, "unit": "mL"}
